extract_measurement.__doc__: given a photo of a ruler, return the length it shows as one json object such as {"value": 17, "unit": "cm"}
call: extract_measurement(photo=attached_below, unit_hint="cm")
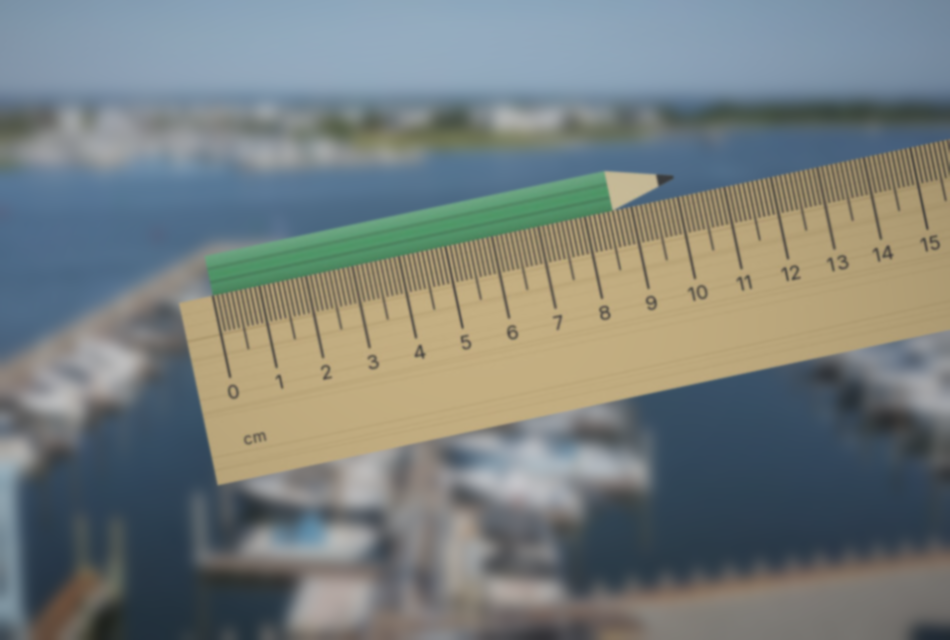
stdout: {"value": 10, "unit": "cm"}
